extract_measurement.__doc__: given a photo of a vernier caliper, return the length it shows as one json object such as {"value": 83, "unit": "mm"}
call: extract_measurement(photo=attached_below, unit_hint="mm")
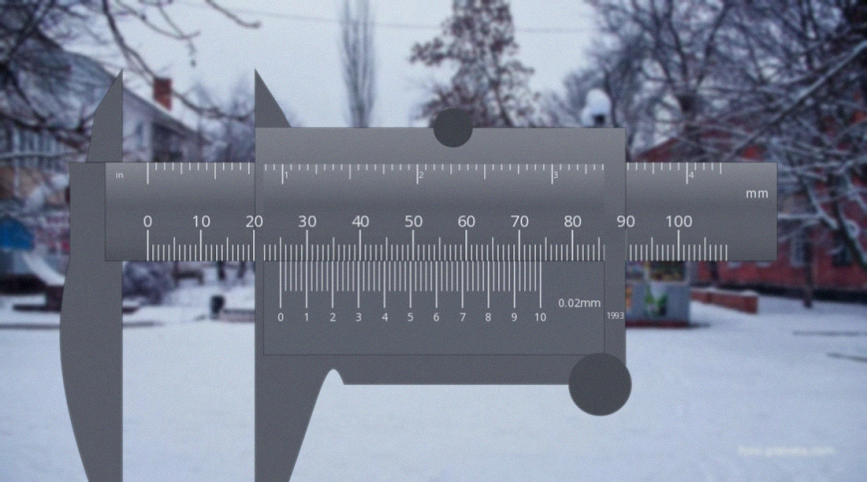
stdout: {"value": 25.0, "unit": "mm"}
